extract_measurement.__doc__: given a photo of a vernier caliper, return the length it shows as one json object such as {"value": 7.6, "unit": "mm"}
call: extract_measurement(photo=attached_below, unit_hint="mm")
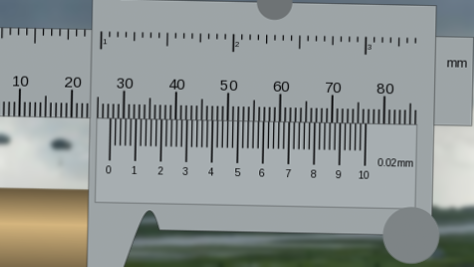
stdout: {"value": 27.5, "unit": "mm"}
